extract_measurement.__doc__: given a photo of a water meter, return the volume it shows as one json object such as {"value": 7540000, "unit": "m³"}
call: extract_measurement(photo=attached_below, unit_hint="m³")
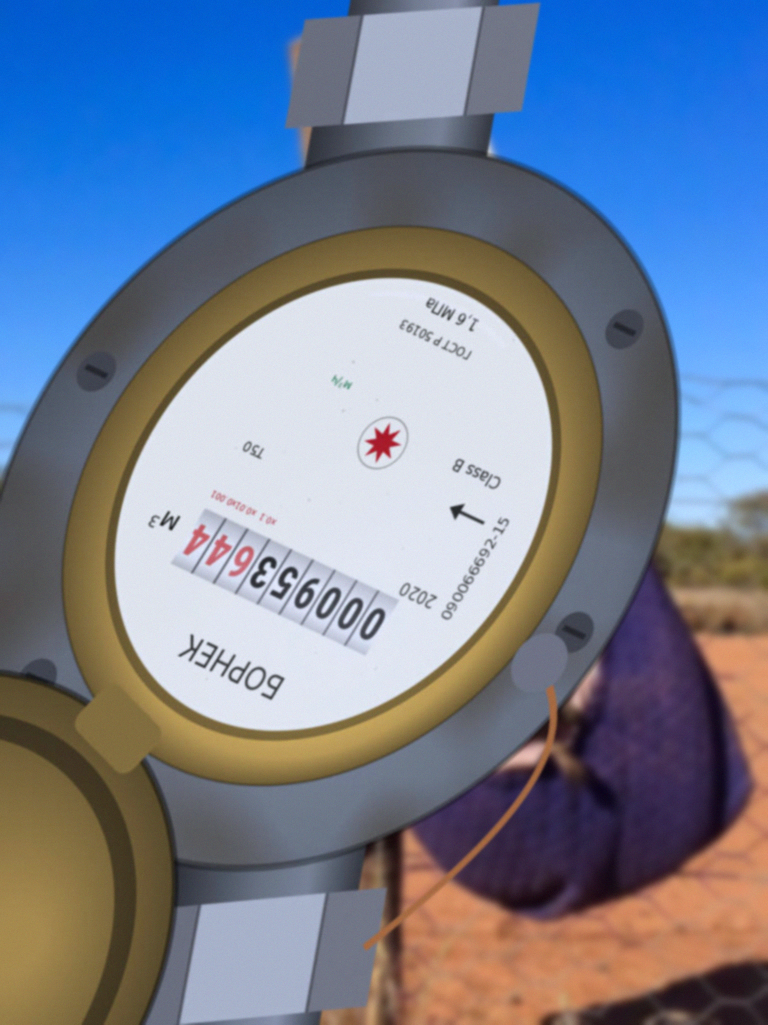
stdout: {"value": 953.644, "unit": "m³"}
